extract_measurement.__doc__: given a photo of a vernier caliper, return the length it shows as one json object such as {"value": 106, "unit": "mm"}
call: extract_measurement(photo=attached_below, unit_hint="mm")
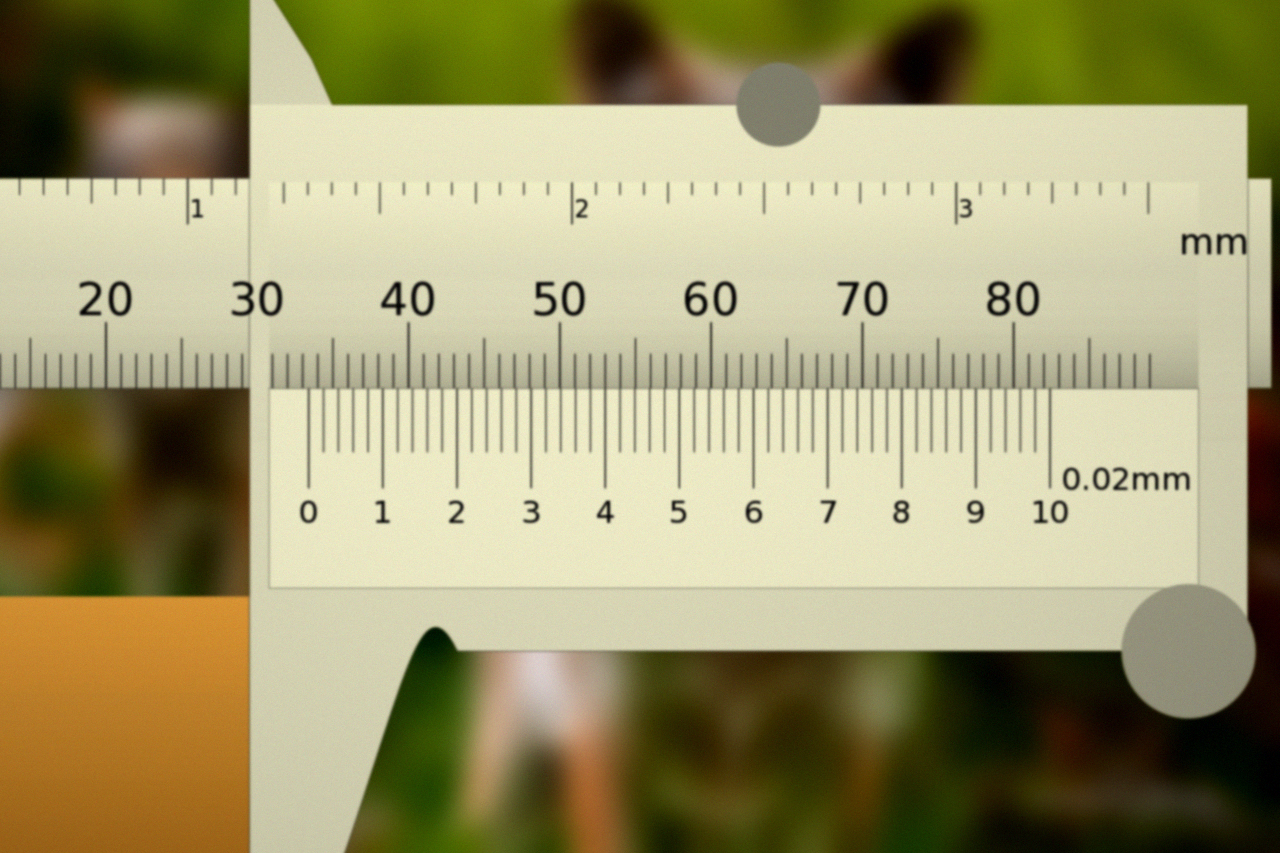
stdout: {"value": 33.4, "unit": "mm"}
